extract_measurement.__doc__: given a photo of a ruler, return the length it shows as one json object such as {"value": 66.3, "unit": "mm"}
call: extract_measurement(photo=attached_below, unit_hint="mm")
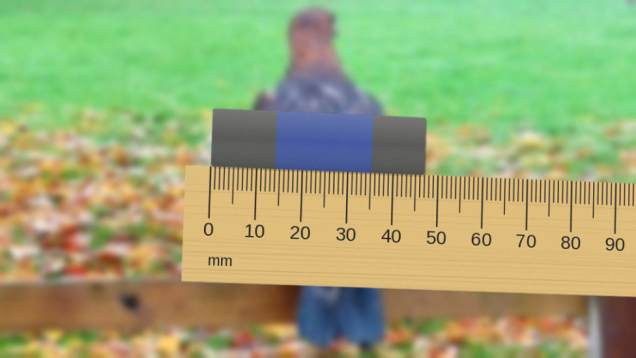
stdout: {"value": 47, "unit": "mm"}
